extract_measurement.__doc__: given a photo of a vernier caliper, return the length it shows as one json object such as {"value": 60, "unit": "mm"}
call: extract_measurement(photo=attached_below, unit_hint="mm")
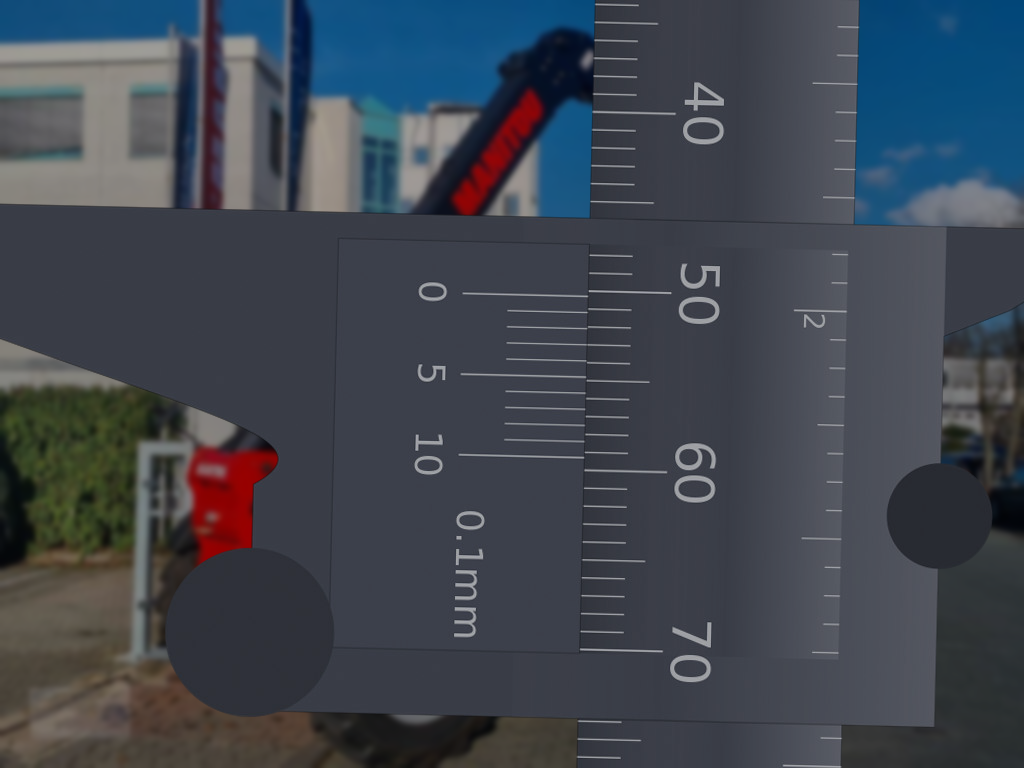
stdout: {"value": 50.3, "unit": "mm"}
